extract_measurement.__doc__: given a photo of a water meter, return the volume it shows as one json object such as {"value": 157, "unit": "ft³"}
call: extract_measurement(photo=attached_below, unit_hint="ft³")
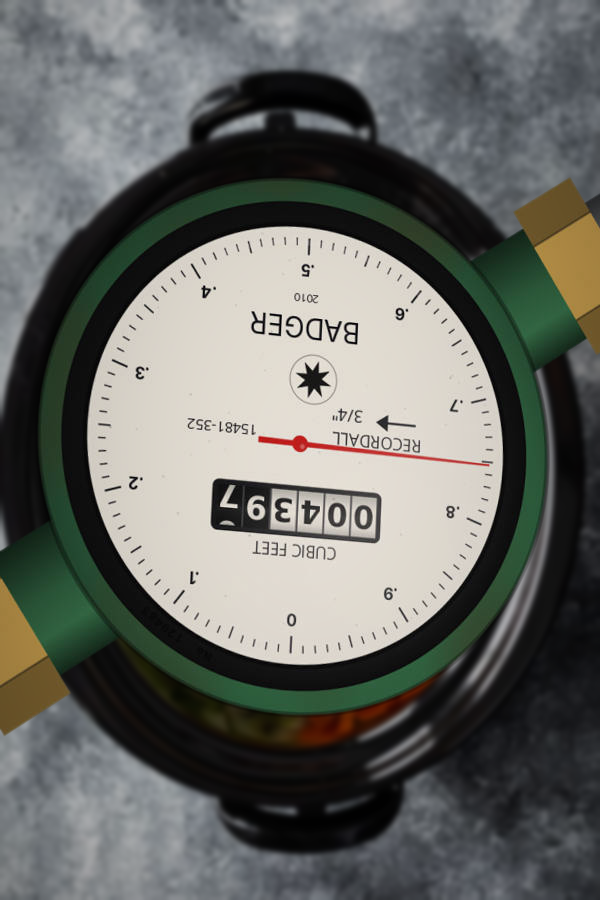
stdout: {"value": 4396.75, "unit": "ft³"}
